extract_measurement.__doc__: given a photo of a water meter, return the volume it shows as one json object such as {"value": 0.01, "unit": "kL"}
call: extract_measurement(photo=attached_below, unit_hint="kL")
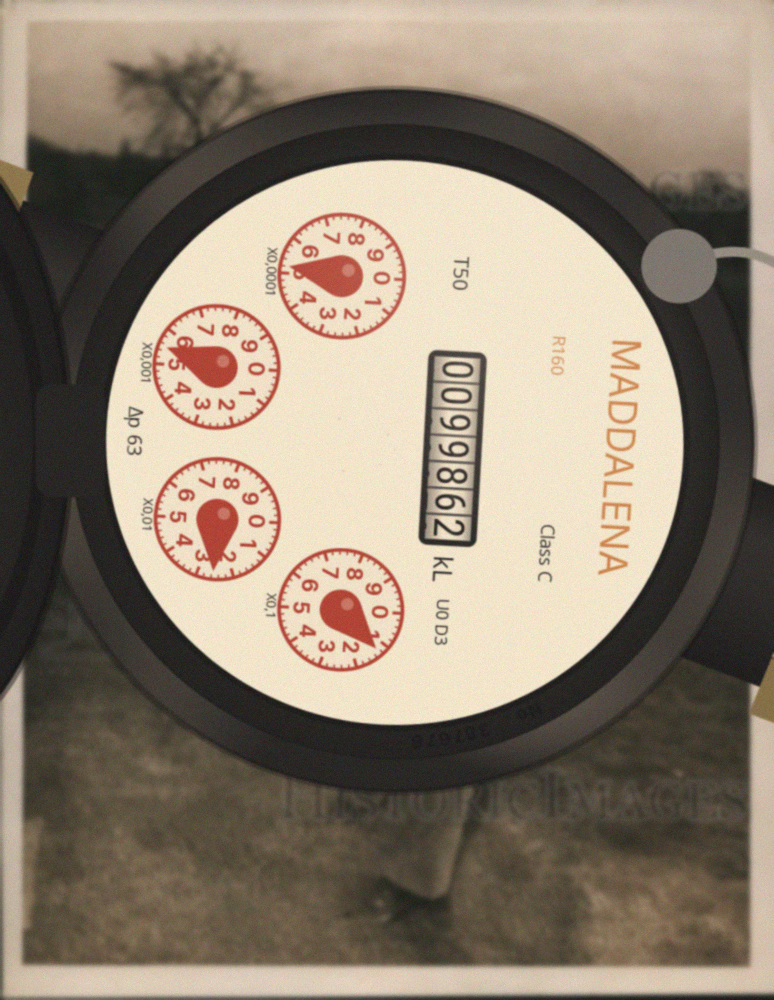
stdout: {"value": 99862.1255, "unit": "kL"}
